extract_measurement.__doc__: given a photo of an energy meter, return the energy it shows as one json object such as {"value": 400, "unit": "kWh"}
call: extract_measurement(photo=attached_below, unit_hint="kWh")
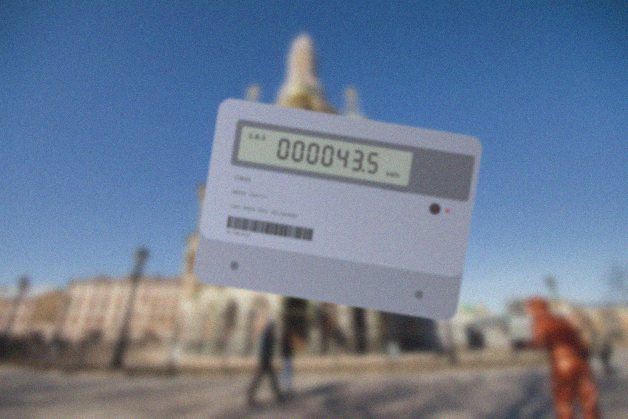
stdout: {"value": 43.5, "unit": "kWh"}
